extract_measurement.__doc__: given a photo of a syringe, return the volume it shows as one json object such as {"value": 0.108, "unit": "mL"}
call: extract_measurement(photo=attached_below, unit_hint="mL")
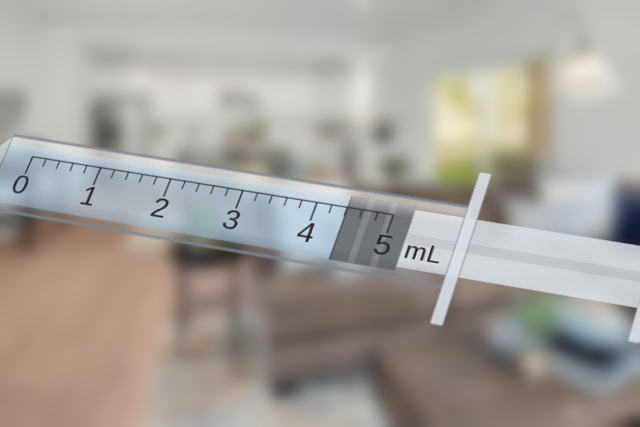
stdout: {"value": 4.4, "unit": "mL"}
